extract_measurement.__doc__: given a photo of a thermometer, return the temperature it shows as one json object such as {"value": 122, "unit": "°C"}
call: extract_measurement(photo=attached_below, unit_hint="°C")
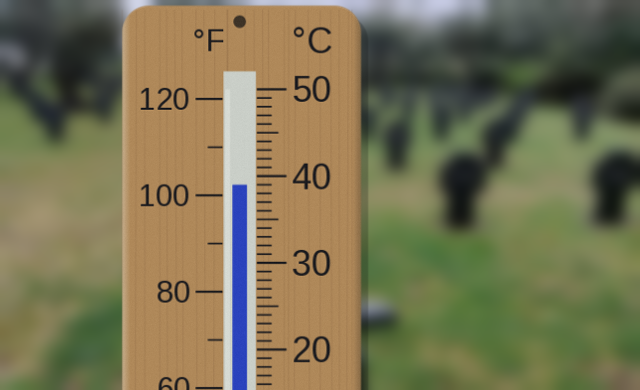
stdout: {"value": 39, "unit": "°C"}
